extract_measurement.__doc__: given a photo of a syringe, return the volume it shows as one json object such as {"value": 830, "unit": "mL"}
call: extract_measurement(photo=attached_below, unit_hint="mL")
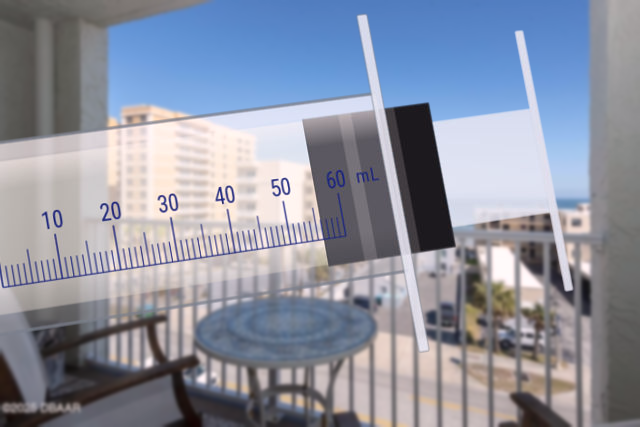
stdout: {"value": 56, "unit": "mL"}
